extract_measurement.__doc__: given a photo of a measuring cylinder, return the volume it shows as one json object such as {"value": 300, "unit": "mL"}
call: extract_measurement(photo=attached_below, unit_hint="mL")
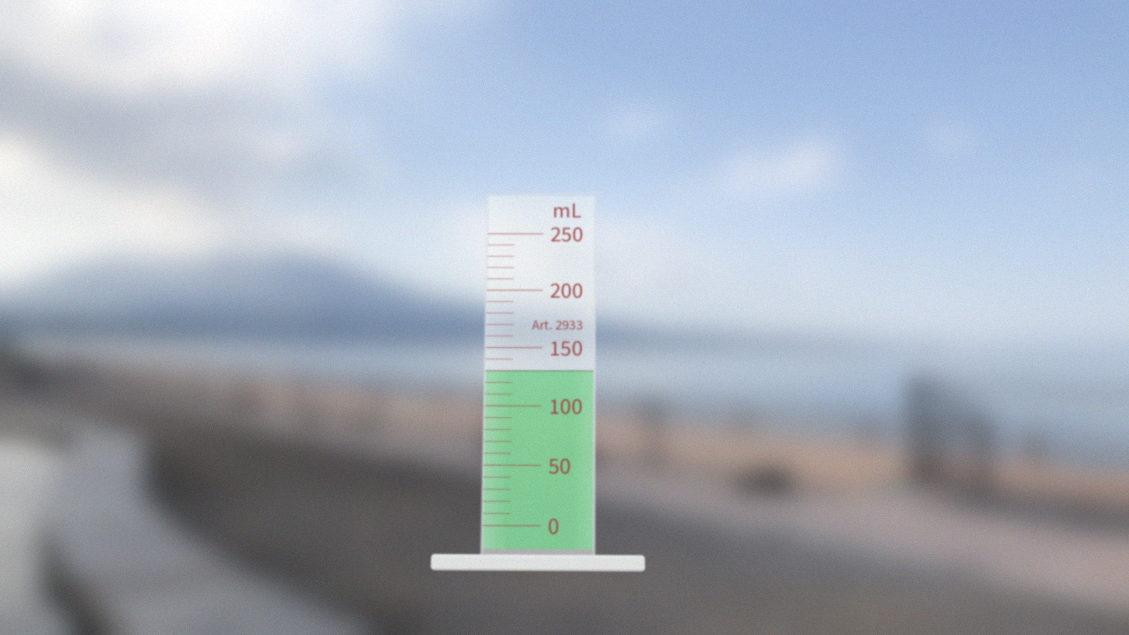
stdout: {"value": 130, "unit": "mL"}
